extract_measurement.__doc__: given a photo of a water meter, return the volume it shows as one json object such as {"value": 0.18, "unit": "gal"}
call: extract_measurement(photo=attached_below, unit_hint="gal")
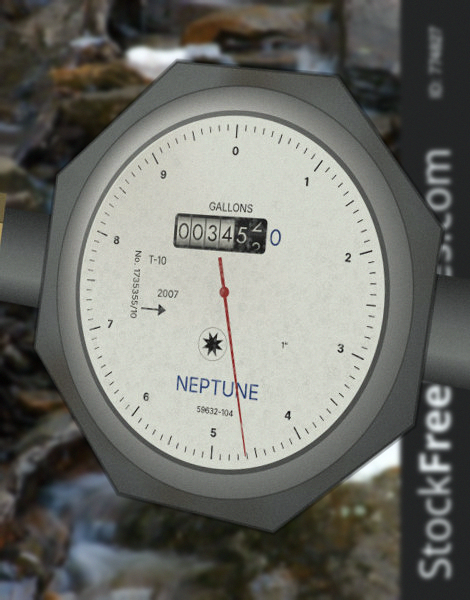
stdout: {"value": 34524.6, "unit": "gal"}
